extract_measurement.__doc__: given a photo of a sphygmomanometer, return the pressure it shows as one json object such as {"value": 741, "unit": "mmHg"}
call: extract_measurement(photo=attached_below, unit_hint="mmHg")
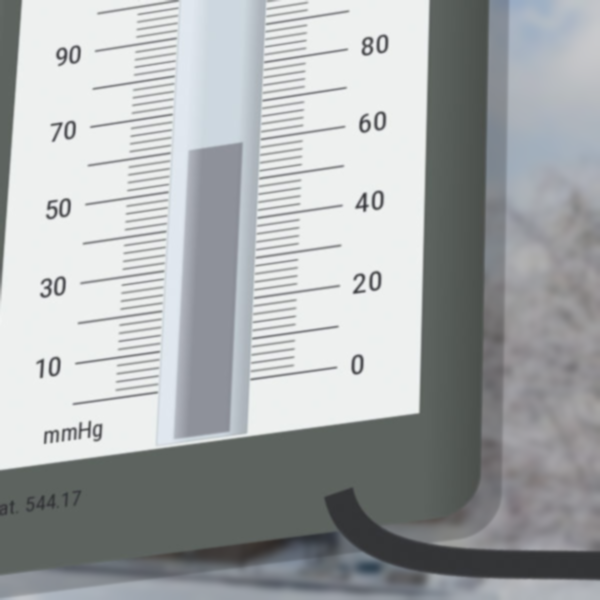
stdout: {"value": 60, "unit": "mmHg"}
